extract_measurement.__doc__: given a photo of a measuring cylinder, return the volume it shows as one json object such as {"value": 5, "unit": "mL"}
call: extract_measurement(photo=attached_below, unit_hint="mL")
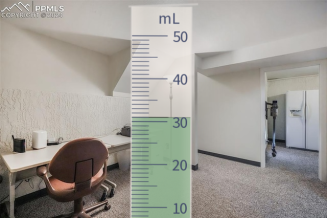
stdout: {"value": 31, "unit": "mL"}
